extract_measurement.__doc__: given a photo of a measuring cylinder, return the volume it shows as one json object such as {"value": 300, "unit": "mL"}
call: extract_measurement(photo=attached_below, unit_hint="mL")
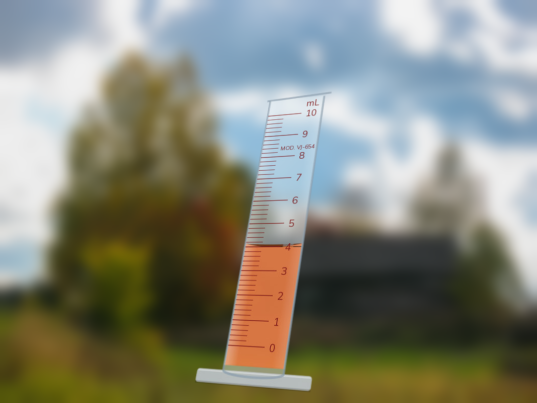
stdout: {"value": 4, "unit": "mL"}
